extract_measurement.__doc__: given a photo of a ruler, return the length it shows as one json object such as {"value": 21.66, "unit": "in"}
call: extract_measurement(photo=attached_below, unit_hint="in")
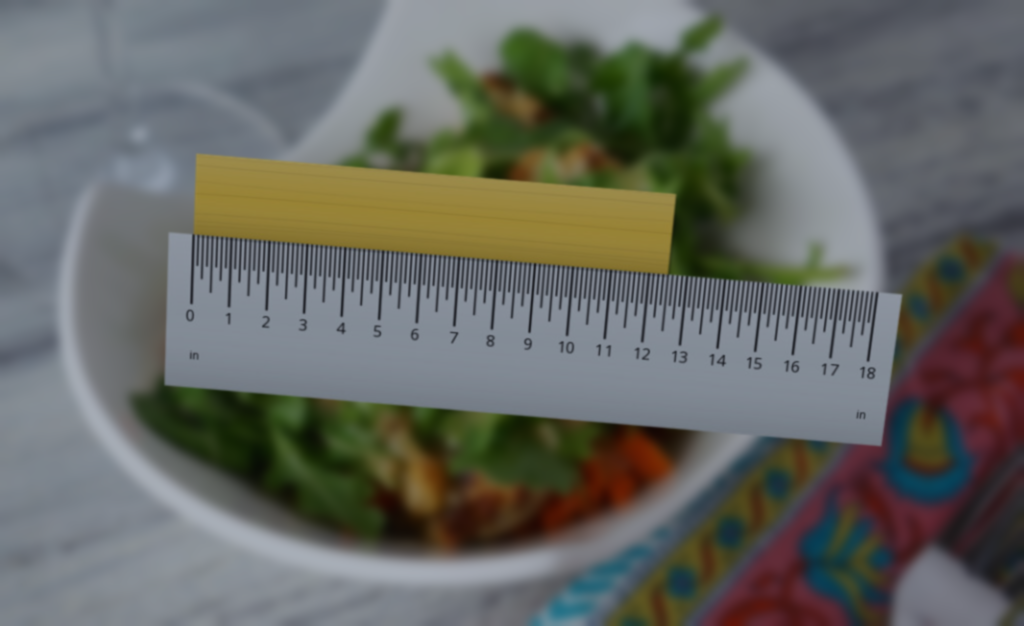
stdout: {"value": 12.5, "unit": "in"}
